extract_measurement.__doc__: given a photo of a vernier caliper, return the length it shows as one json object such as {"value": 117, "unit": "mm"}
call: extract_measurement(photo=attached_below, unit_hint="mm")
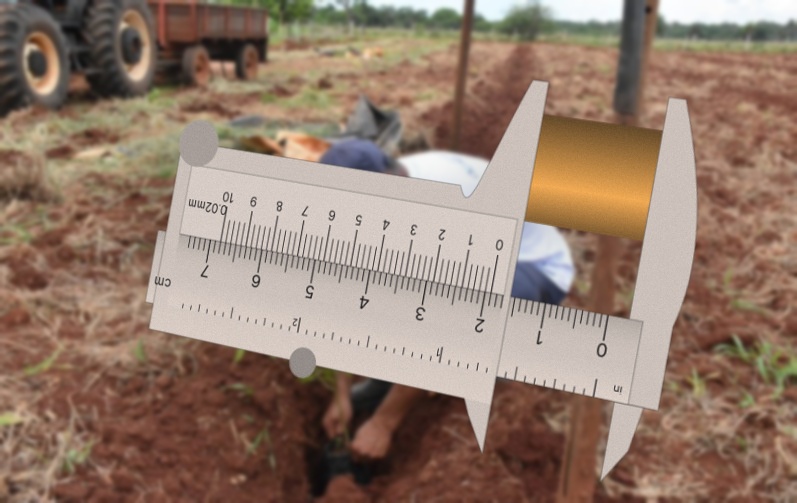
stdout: {"value": 19.0, "unit": "mm"}
